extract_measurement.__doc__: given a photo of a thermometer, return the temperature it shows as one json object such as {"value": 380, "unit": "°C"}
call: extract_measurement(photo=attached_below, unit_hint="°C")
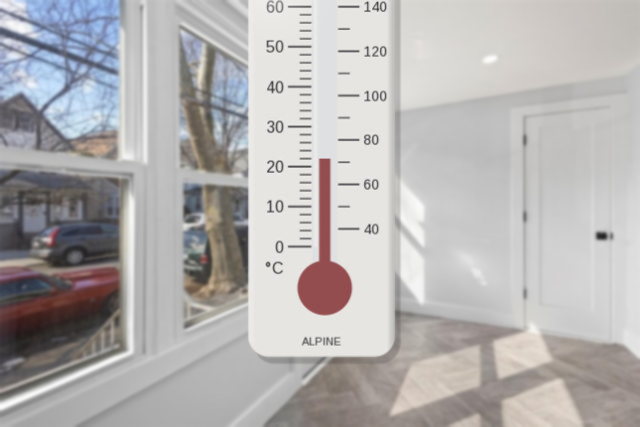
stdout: {"value": 22, "unit": "°C"}
